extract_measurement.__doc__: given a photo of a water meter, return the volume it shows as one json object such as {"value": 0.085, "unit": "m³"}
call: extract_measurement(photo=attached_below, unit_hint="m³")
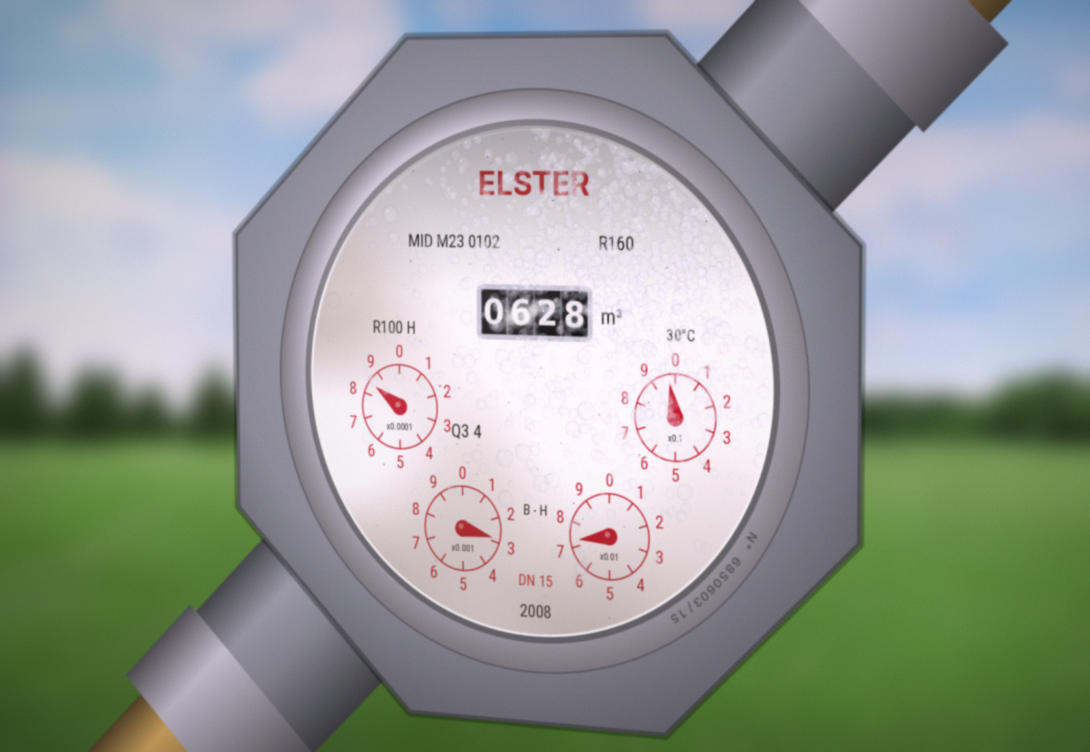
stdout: {"value": 627.9728, "unit": "m³"}
